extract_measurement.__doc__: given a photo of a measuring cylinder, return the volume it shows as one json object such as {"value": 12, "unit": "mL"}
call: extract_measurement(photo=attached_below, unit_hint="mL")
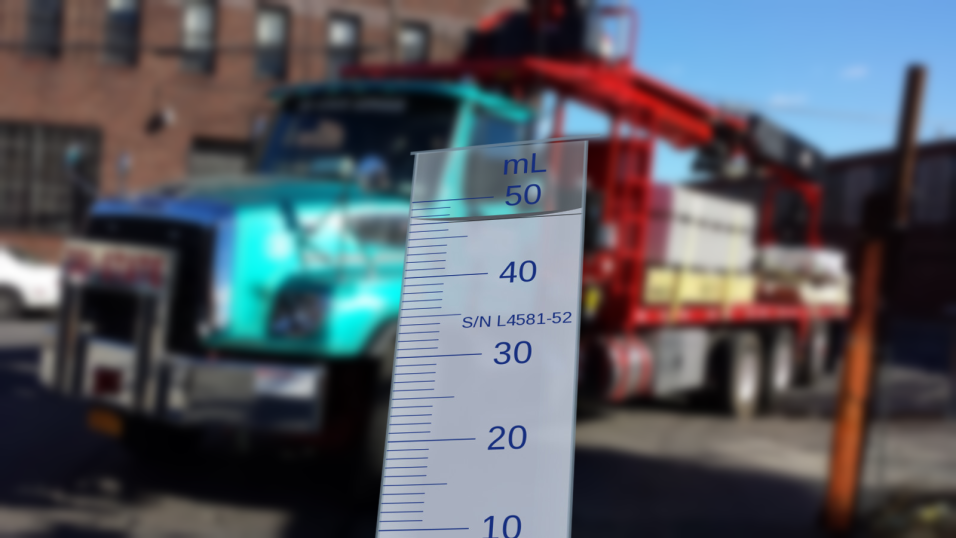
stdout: {"value": 47, "unit": "mL"}
